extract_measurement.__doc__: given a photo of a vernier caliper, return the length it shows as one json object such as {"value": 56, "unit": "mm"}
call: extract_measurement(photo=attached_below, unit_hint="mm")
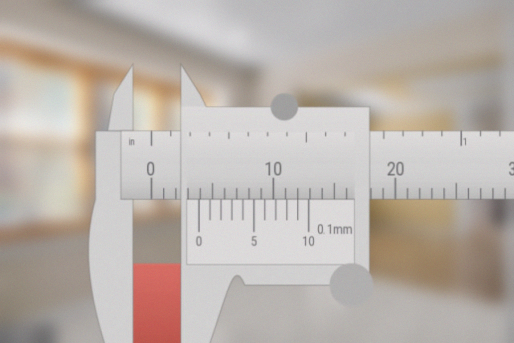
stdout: {"value": 3.9, "unit": "mm"}
